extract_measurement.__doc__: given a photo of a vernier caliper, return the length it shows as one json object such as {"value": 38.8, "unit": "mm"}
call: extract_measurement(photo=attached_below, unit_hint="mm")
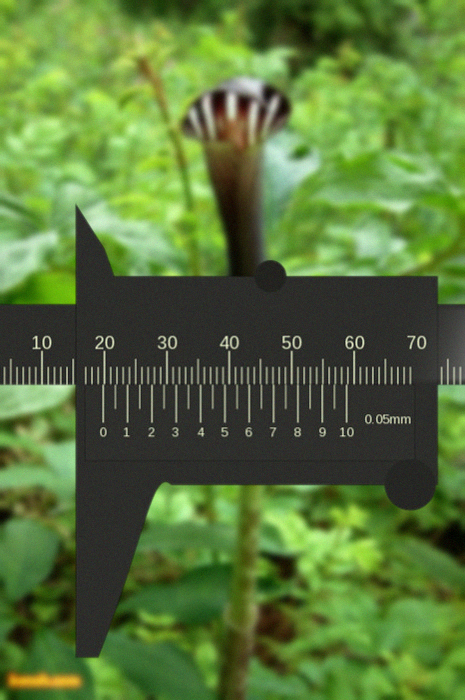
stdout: {"value": 19.8, "unit": "mm"}
